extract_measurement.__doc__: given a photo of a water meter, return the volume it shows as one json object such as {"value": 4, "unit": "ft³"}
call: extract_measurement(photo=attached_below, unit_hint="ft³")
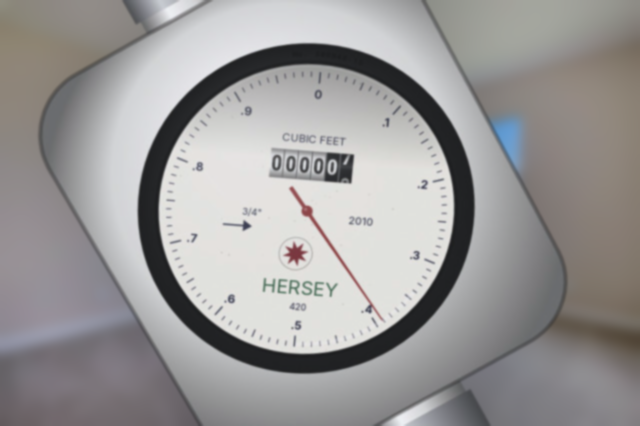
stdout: {"value": 7.39, "unit": "ft³"}
